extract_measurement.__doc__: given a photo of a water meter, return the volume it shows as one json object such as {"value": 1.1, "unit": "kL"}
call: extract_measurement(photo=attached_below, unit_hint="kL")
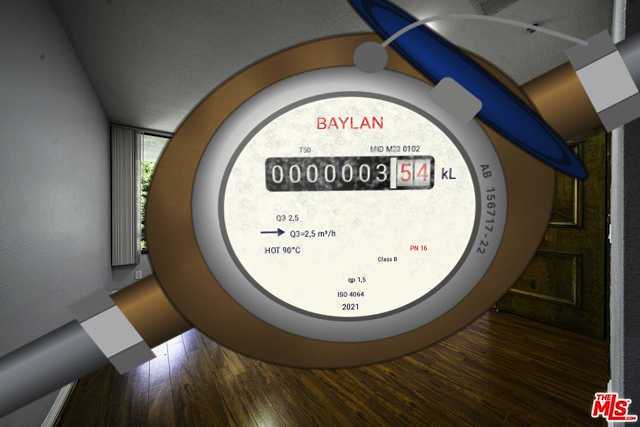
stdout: {"value": 3.54, "unit": "kL"}
